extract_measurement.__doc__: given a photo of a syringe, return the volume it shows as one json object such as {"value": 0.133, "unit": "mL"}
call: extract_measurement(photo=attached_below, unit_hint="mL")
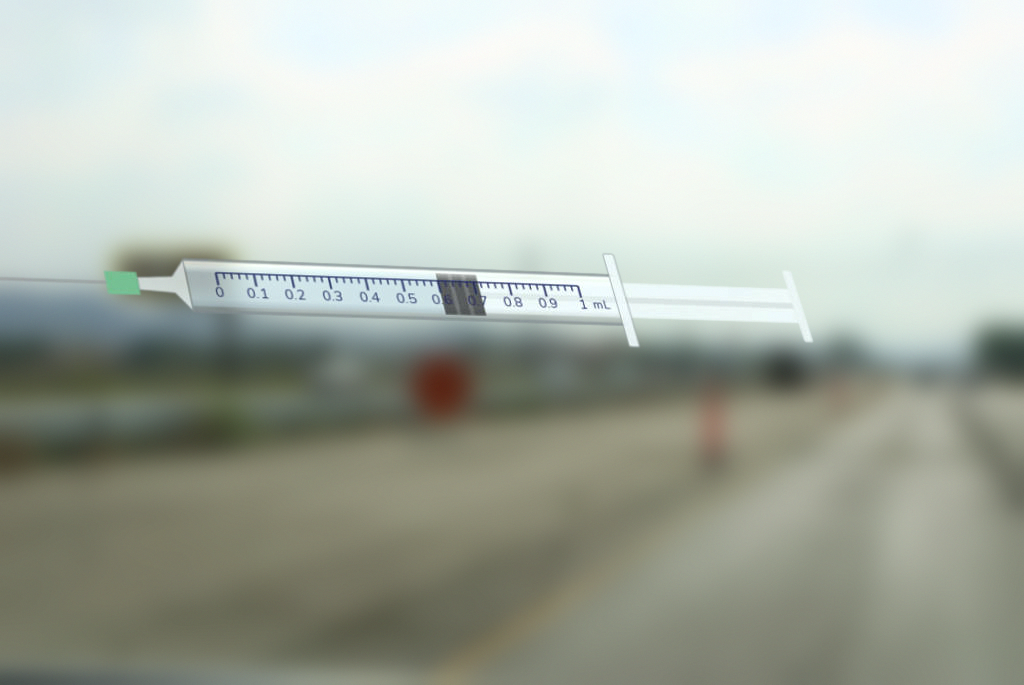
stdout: {"value": 0.6, "unit": "mL"}
